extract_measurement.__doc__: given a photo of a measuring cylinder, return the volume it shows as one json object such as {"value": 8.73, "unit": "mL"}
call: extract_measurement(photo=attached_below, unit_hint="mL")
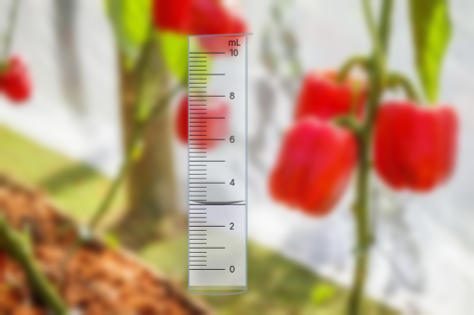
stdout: {"value": 3, "unit": "mL"}
